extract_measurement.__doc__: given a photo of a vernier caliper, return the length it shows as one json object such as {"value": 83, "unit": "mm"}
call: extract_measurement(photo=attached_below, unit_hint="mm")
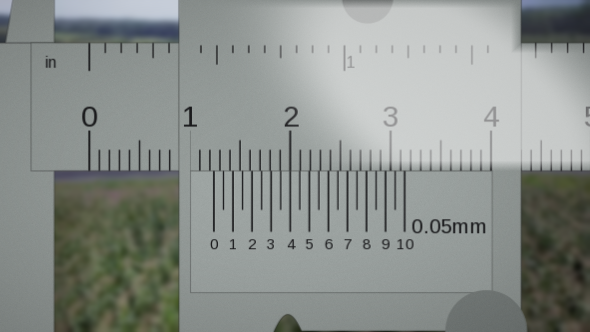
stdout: {"value": 12.4, "unit": "mm"}
